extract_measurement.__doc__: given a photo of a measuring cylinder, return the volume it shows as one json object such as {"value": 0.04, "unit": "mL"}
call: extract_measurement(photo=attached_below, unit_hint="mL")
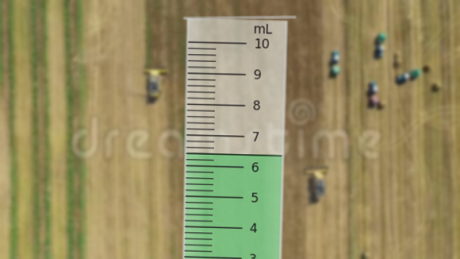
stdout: {"value": 6.4, "unit": "mL"}
